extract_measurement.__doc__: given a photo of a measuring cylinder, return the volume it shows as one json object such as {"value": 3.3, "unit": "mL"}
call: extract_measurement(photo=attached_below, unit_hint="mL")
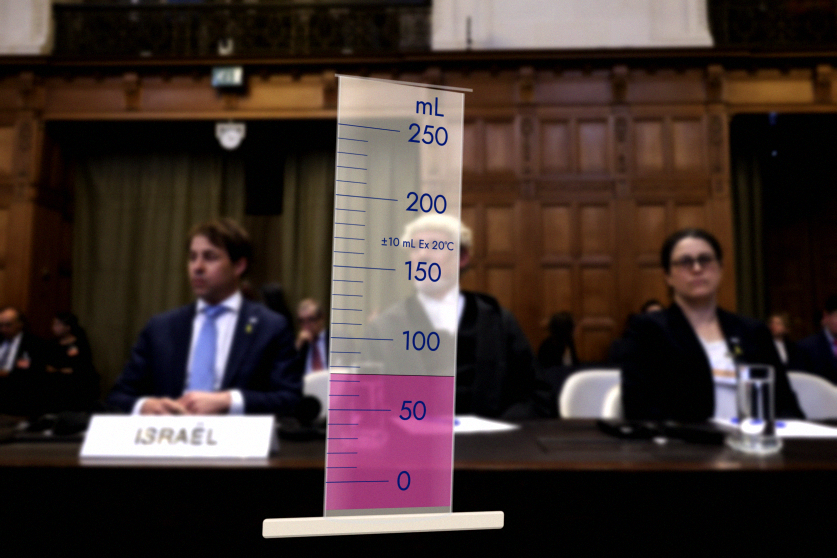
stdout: {"value": 75, "unit": "mL"}
